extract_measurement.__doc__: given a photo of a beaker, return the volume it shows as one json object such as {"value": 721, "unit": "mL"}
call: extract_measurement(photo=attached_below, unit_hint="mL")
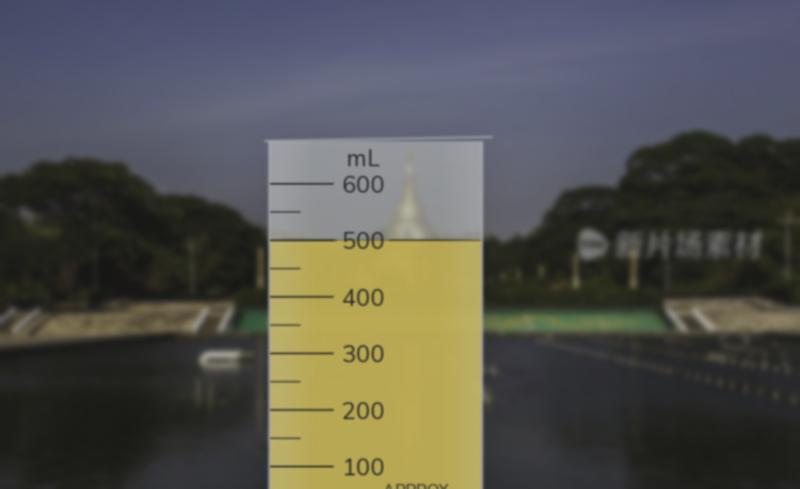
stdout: {"value": 500, "unit": "mL"}
